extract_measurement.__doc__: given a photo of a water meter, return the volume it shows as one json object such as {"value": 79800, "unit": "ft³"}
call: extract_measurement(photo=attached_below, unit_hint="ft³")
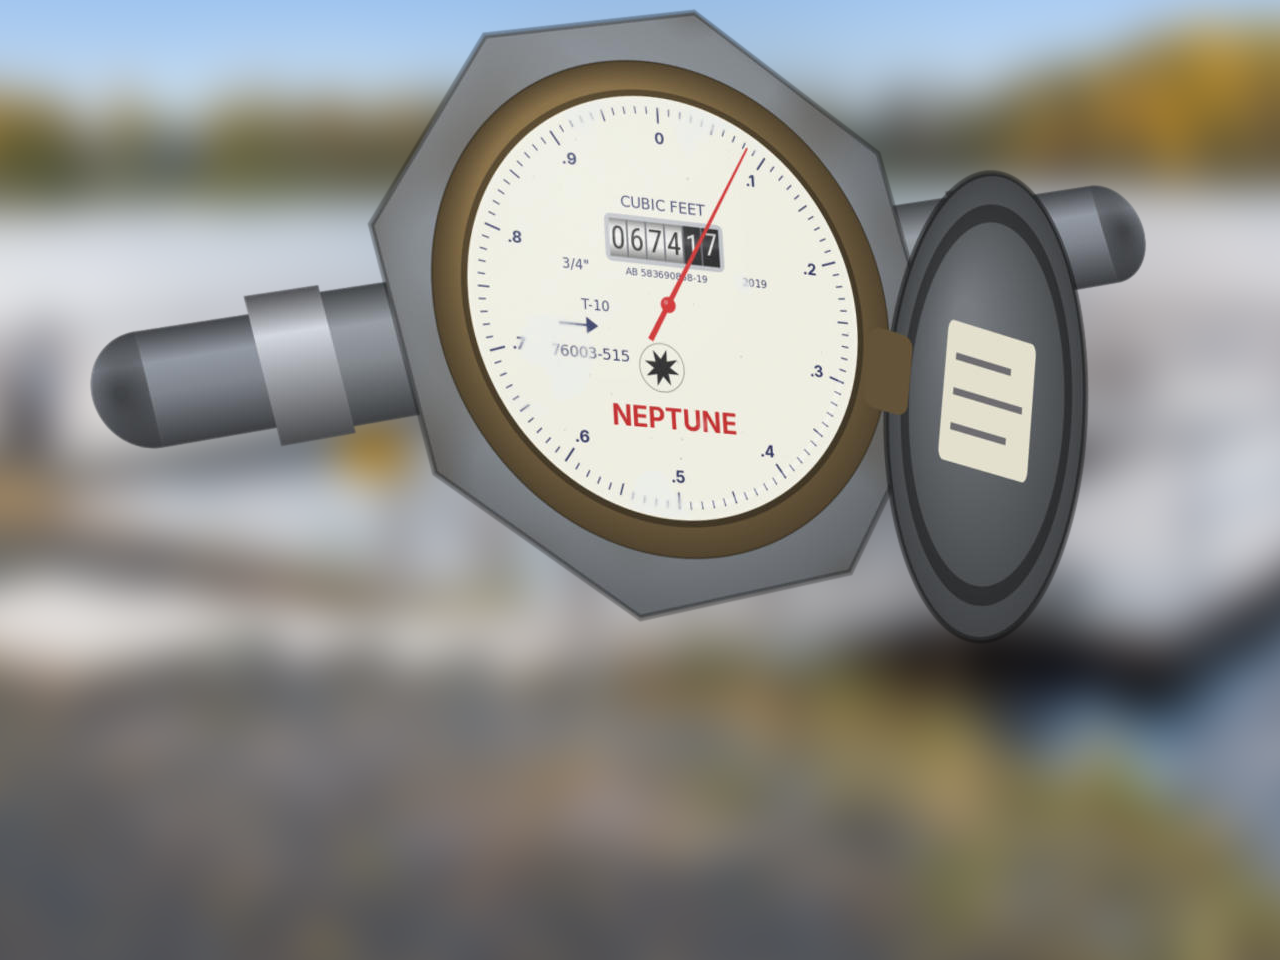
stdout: {"value": 67417.08, "unit": "ft³"}
